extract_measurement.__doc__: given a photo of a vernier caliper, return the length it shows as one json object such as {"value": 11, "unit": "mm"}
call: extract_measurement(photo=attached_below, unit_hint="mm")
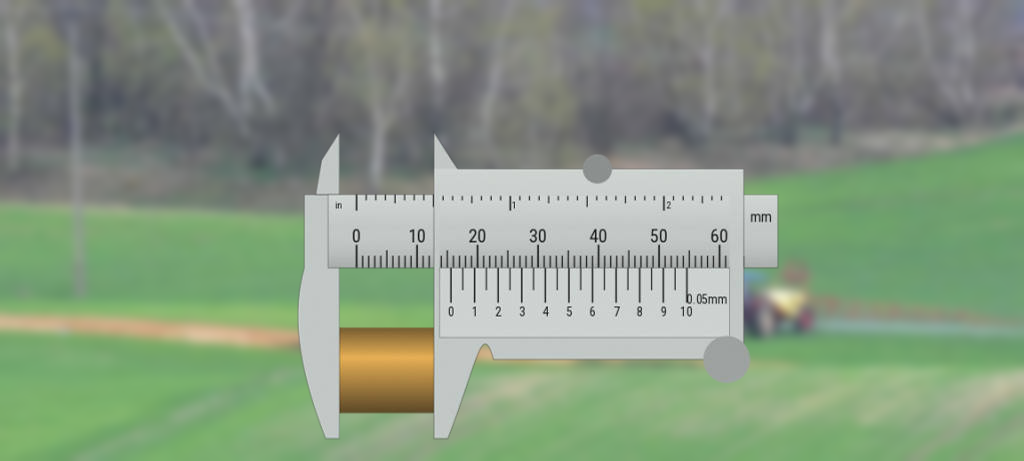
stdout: {"value": 15.6, "unit": "mm"}
